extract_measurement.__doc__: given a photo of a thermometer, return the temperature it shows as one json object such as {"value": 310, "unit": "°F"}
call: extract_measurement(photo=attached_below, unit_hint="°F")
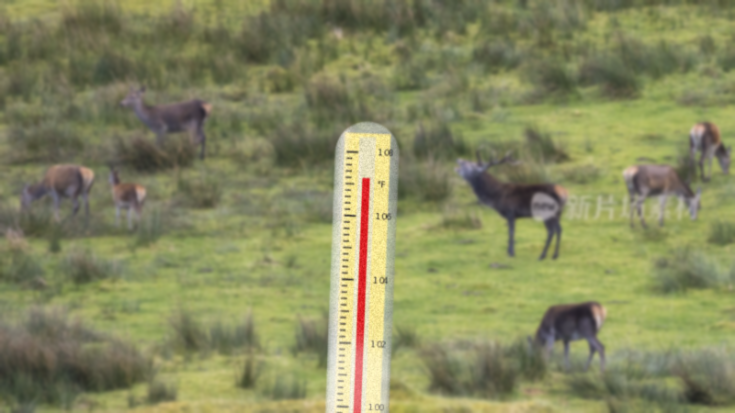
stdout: {"value": 107.2, "unit": "°F"}
